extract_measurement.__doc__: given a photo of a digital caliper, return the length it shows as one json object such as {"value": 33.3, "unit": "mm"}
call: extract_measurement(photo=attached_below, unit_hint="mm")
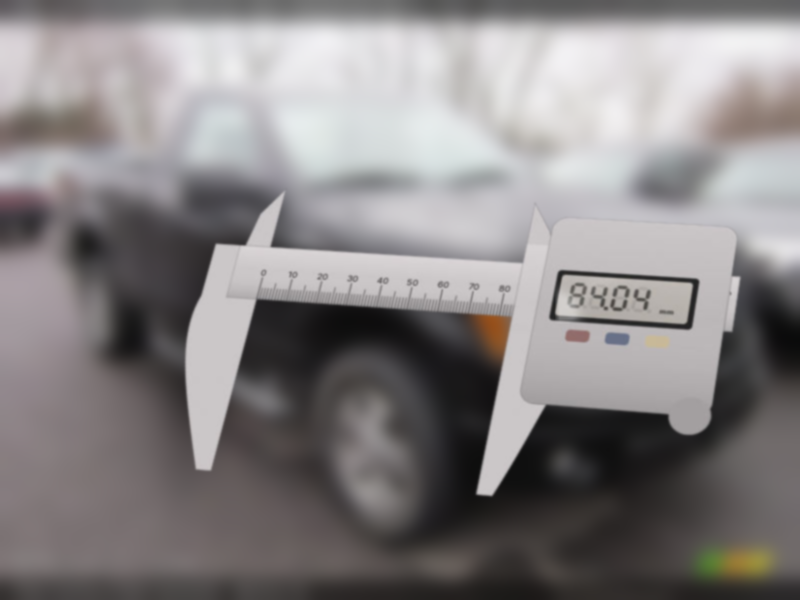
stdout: {"value": 84.04, "unit": "mm"}
